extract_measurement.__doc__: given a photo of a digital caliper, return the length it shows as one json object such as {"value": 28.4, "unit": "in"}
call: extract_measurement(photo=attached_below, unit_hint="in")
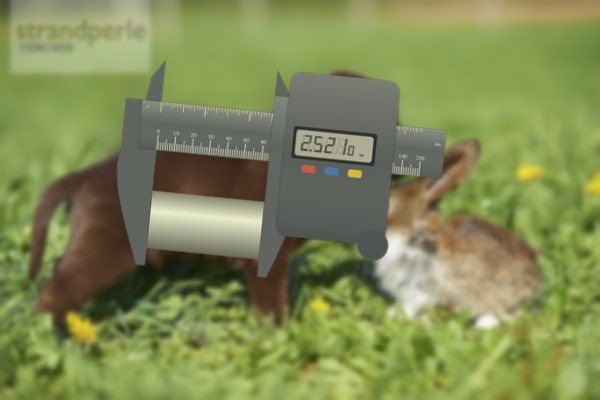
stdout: {"value": 2.5210, "unit": "in"}
